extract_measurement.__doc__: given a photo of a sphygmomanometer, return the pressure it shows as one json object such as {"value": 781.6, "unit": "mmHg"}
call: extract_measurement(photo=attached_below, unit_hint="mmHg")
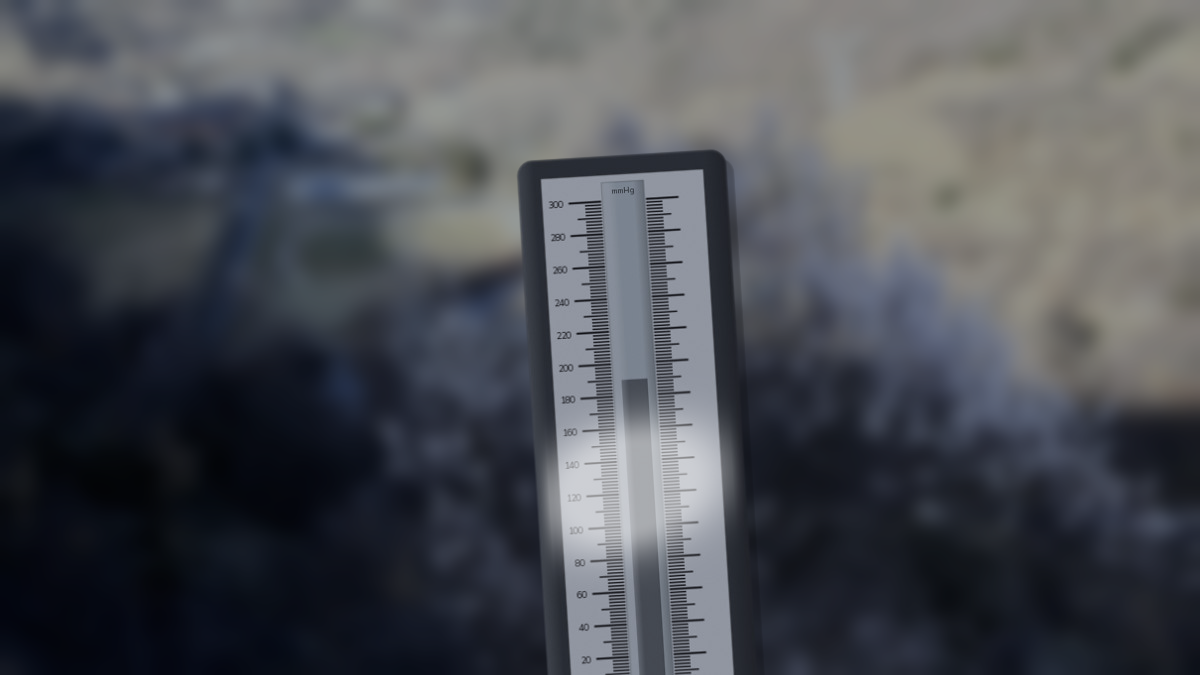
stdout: {"value": 190, "unit": "mmHg"}
